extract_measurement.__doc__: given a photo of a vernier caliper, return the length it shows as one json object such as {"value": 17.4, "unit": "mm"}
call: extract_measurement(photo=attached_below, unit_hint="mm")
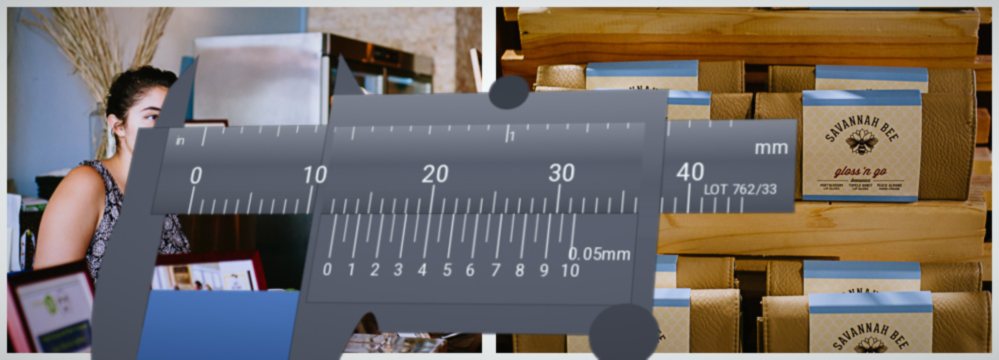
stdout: {"value": 12.4, "unit": "mm"}
